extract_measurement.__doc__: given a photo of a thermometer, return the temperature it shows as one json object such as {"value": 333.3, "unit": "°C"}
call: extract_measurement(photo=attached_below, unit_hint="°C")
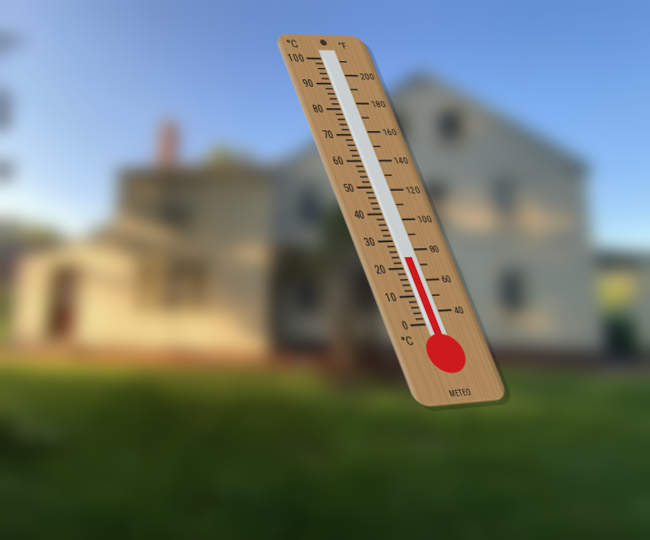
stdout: {"value": 24, "unit": "°C"}
